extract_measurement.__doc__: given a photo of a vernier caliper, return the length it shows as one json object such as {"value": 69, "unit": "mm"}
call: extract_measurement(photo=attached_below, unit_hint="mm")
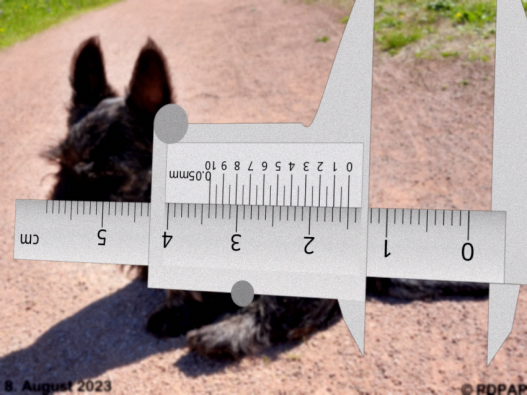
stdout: {"value": 15.0, "unit": "mm"}
